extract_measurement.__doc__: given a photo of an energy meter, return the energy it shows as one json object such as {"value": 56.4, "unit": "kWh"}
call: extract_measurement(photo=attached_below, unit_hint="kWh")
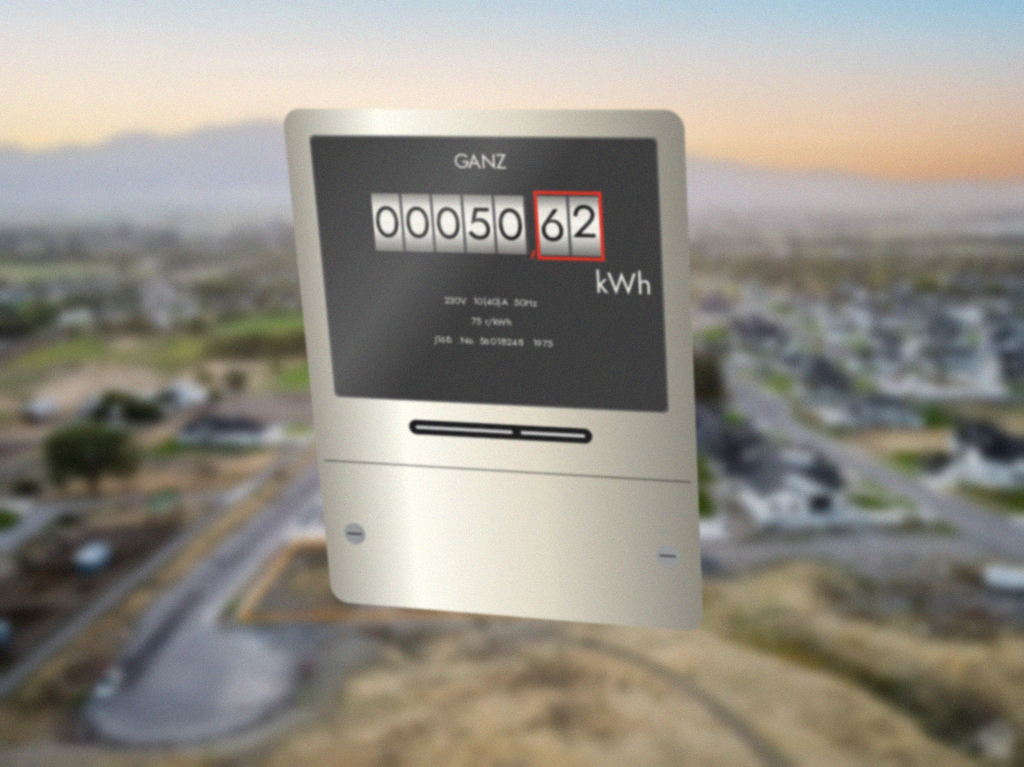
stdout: {"value": 50.62, "unit": "kWh"}
